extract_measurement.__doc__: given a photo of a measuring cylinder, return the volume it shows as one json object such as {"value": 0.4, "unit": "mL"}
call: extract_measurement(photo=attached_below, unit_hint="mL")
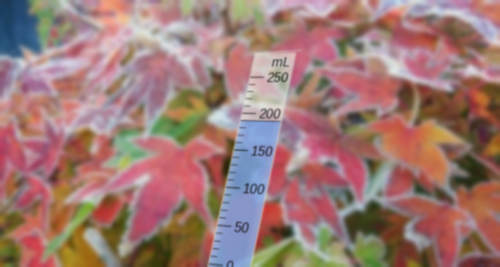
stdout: {"value": 190, "unit": "mL"}
